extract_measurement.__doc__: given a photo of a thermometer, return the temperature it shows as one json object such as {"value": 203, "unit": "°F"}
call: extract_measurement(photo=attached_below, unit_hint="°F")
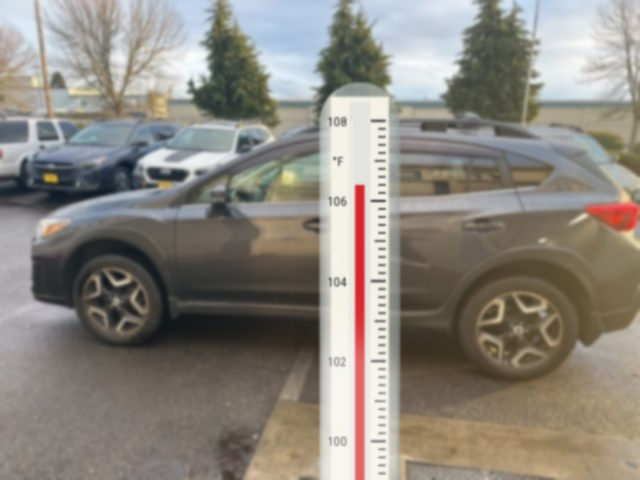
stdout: {"value": 106.4, "unit": "°F"}
